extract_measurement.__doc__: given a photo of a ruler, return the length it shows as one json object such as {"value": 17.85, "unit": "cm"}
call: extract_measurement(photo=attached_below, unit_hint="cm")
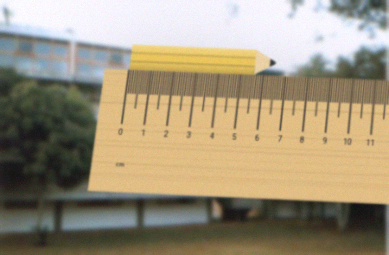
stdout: {"value": 6.5, "unit": "cm"}
